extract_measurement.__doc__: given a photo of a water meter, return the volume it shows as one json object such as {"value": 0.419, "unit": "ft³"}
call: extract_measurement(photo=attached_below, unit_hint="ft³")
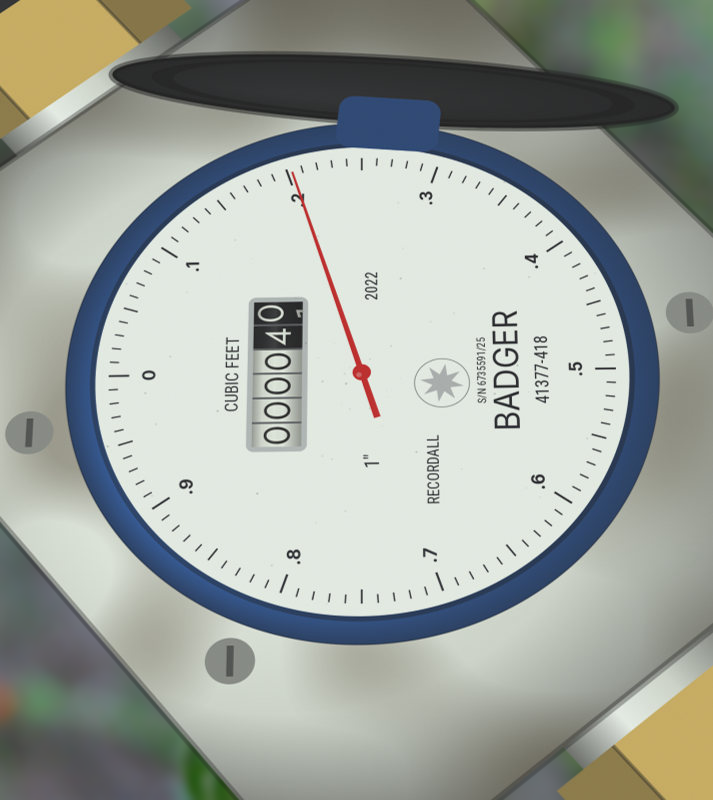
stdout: {"value": 40.20, "unit": "ft³"}
